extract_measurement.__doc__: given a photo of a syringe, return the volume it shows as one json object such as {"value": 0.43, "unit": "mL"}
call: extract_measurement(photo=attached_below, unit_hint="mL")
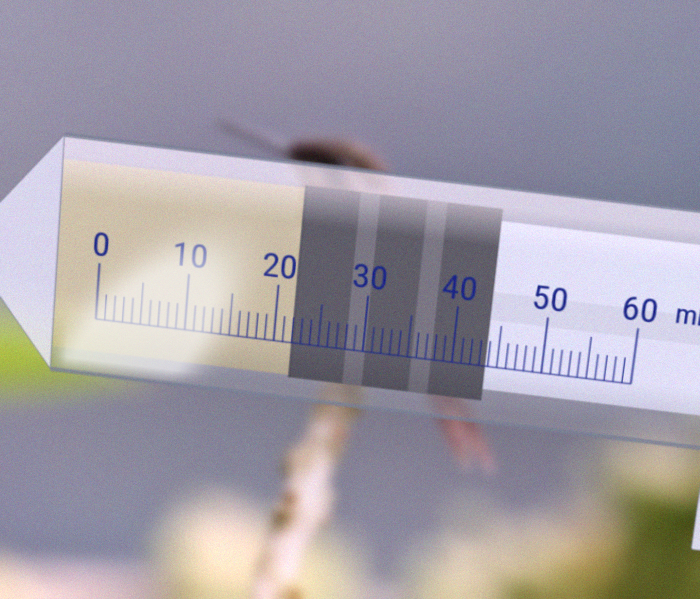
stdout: {"value": 22, "unit": "mL"}
